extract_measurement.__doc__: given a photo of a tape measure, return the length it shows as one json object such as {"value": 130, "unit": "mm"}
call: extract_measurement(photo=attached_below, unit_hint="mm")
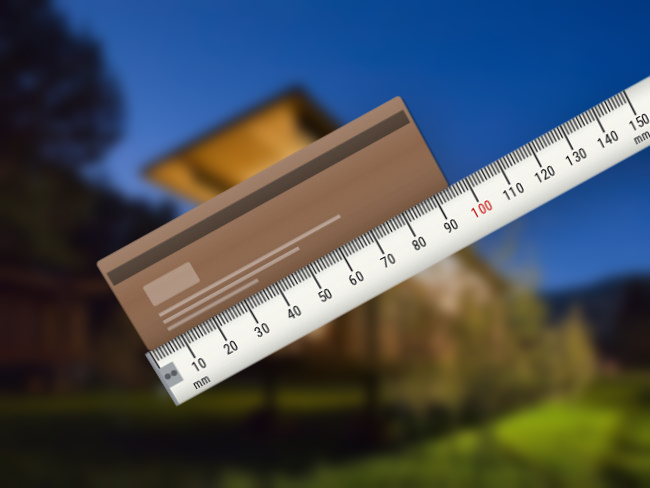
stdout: {"value": 95, "unit": "mm"}
